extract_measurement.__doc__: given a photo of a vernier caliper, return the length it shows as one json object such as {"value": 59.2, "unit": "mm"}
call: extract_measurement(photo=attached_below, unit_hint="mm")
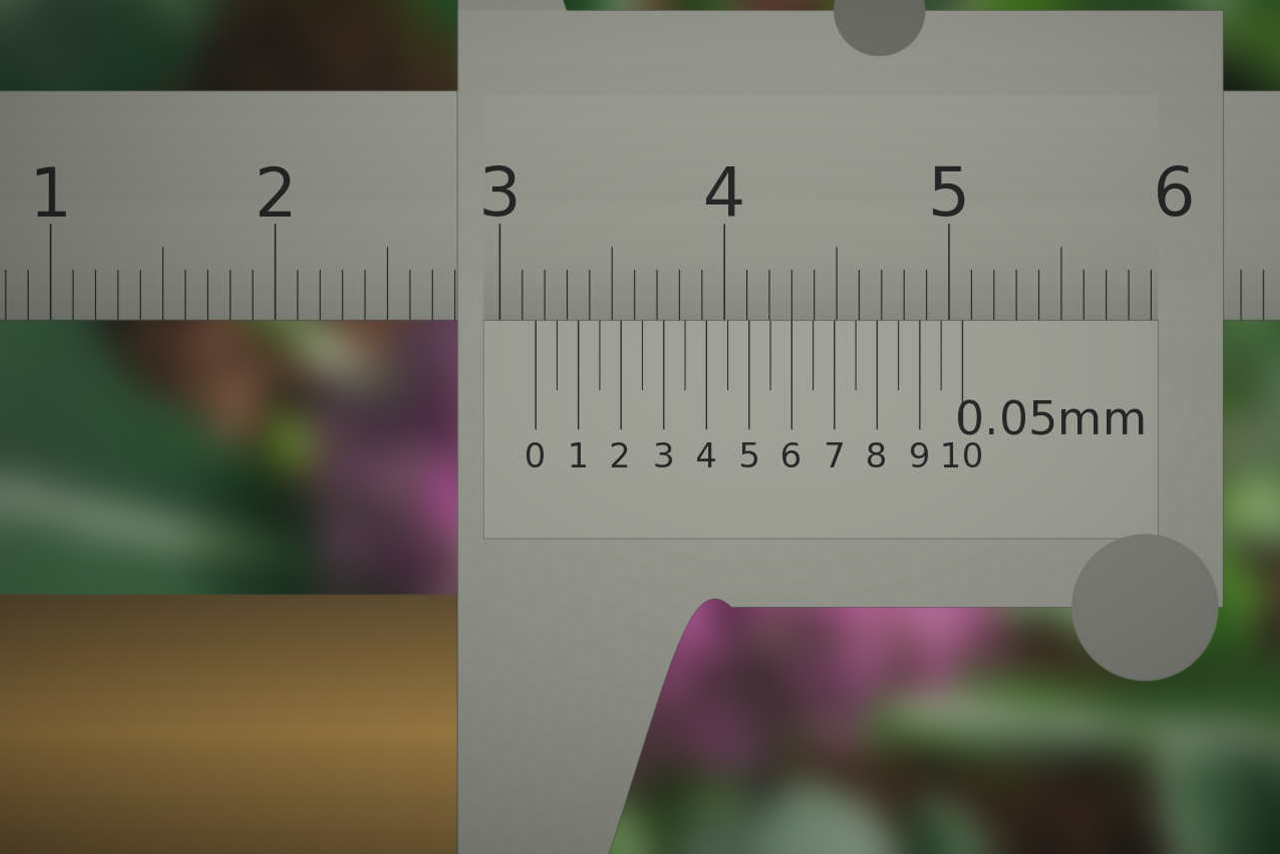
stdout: {"value": 31.6, "unit": "mm"}
